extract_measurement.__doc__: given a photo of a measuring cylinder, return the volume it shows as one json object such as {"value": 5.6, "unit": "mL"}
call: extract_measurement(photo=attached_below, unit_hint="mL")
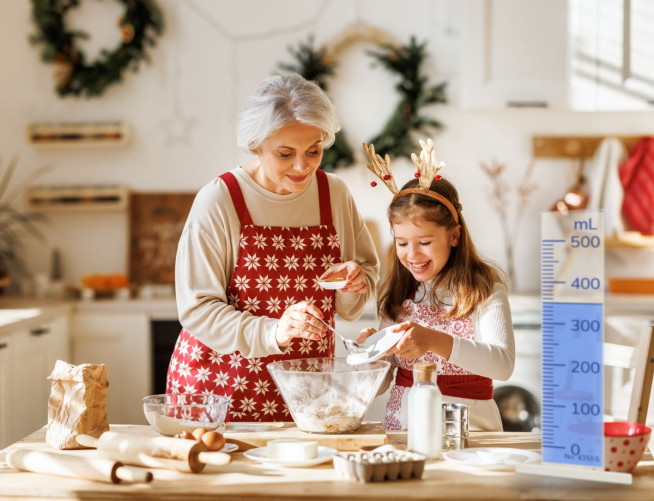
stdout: {"value": 350, "unit": "mL"}
